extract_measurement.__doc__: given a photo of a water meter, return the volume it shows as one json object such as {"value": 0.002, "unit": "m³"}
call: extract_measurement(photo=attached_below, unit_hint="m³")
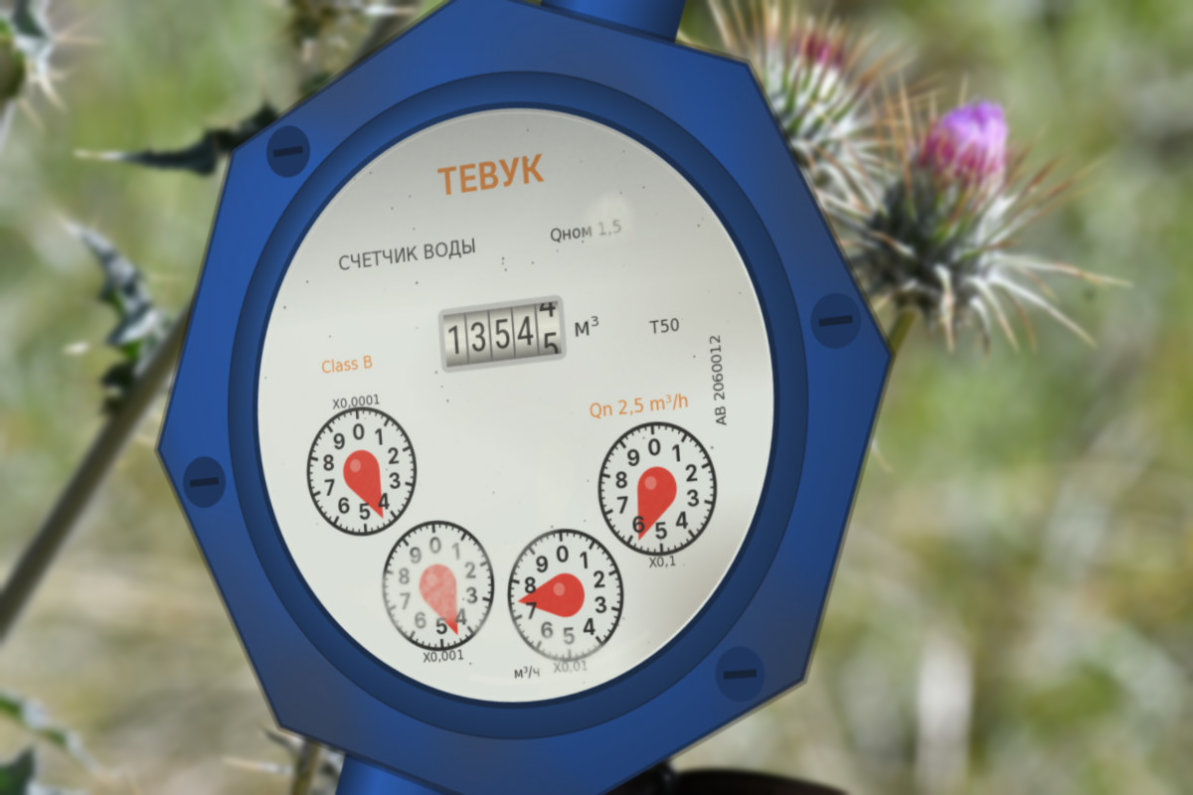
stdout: {"value": 13544.5744, "unit": "m³"}
